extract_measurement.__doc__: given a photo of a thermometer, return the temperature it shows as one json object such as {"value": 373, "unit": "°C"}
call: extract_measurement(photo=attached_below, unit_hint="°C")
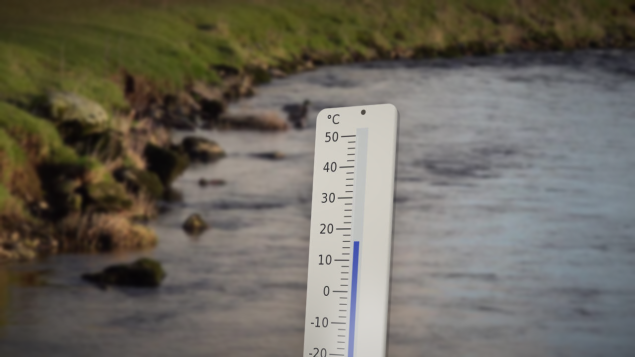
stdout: {"value": 16, "unit": "°C"}
